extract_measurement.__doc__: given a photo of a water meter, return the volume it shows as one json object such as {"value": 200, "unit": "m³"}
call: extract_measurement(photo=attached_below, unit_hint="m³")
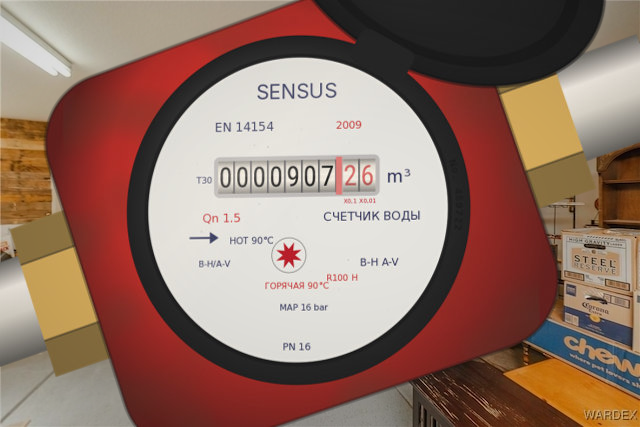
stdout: {"value": 907.26, "unit": "m³"}
